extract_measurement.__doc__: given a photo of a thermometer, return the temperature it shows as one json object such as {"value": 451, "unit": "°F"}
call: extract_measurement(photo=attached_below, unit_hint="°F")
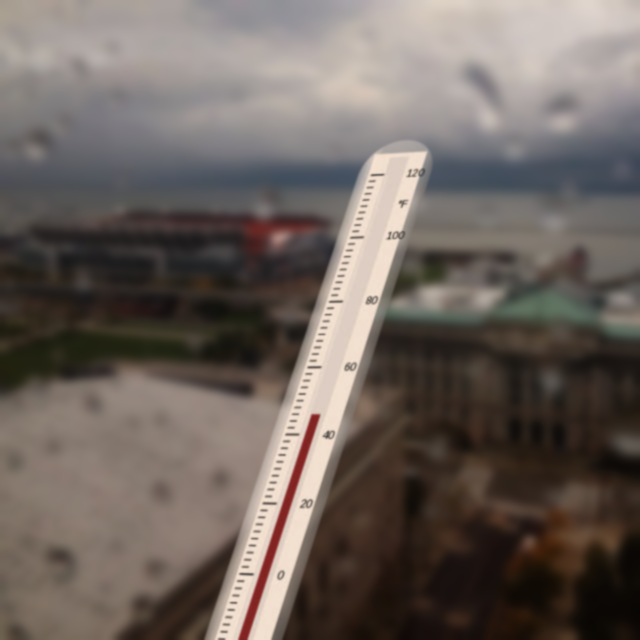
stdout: {"value": 46, "unit": "°F"}
